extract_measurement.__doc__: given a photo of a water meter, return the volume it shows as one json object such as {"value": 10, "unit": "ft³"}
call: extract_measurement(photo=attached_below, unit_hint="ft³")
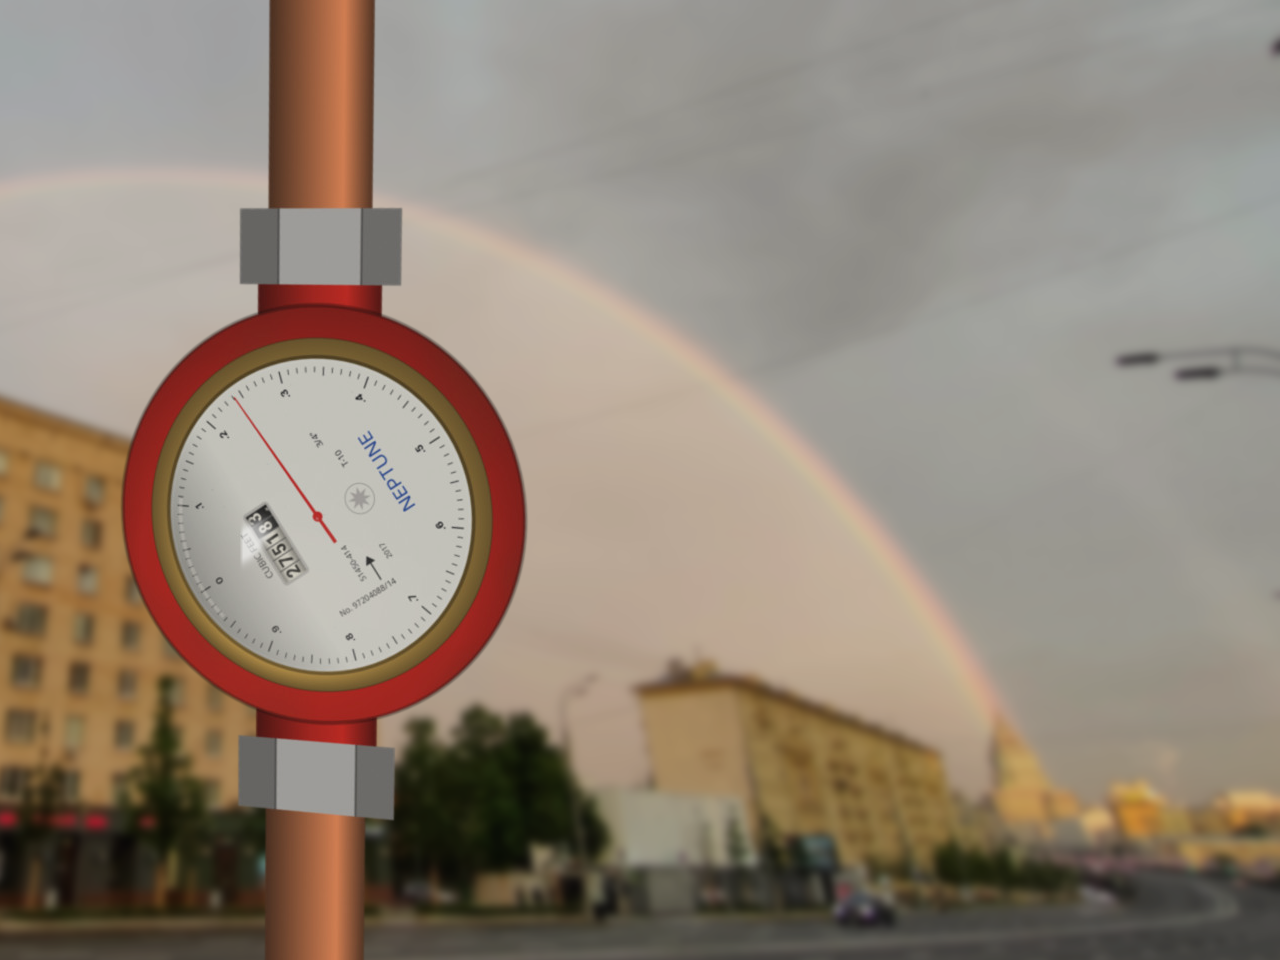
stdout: {"value": 275183.24, "unit": "ft³"}
